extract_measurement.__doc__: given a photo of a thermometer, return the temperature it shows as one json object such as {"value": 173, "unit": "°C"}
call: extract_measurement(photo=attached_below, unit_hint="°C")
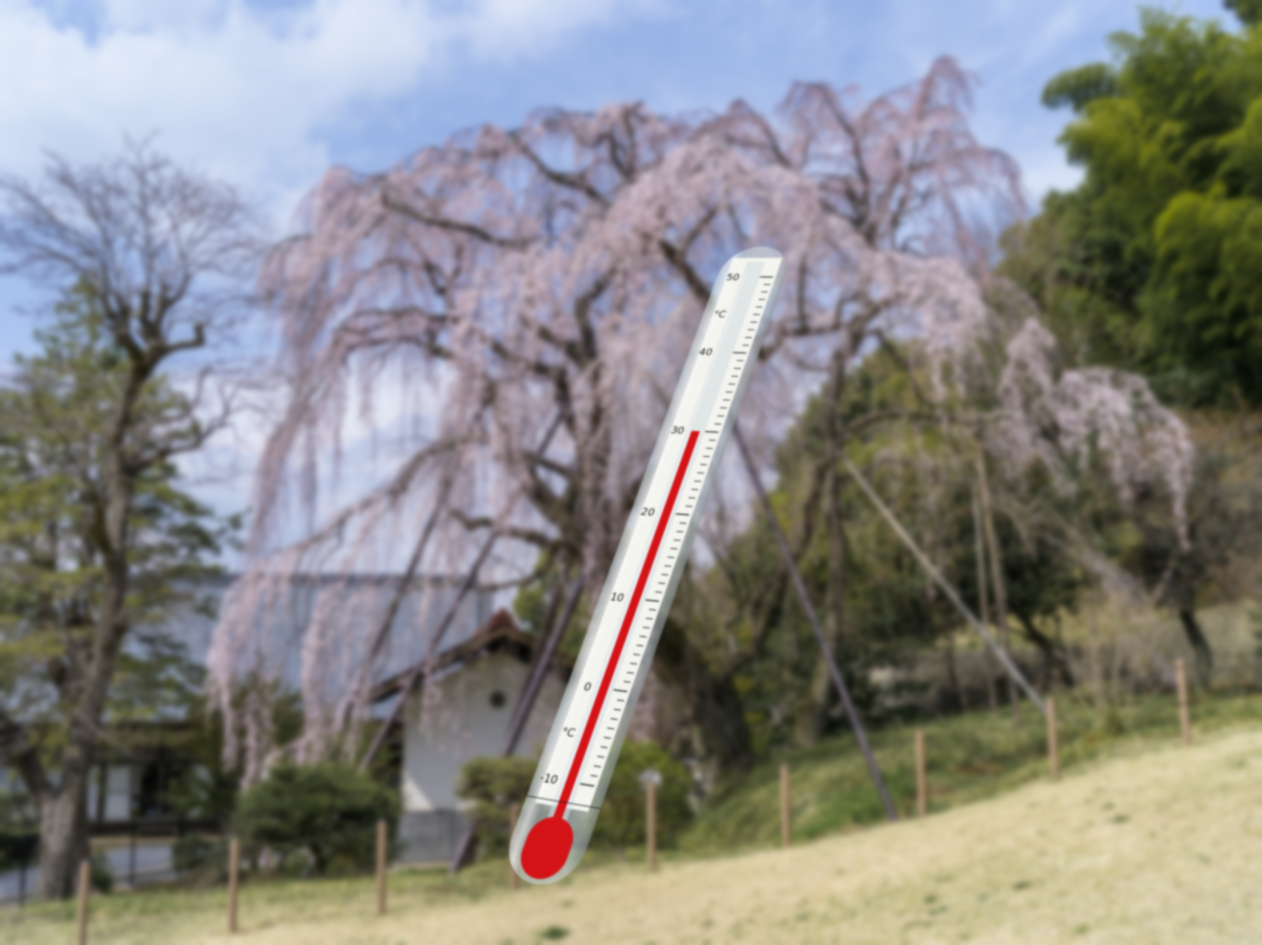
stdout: {"value": 30, "unit": "°C"}
